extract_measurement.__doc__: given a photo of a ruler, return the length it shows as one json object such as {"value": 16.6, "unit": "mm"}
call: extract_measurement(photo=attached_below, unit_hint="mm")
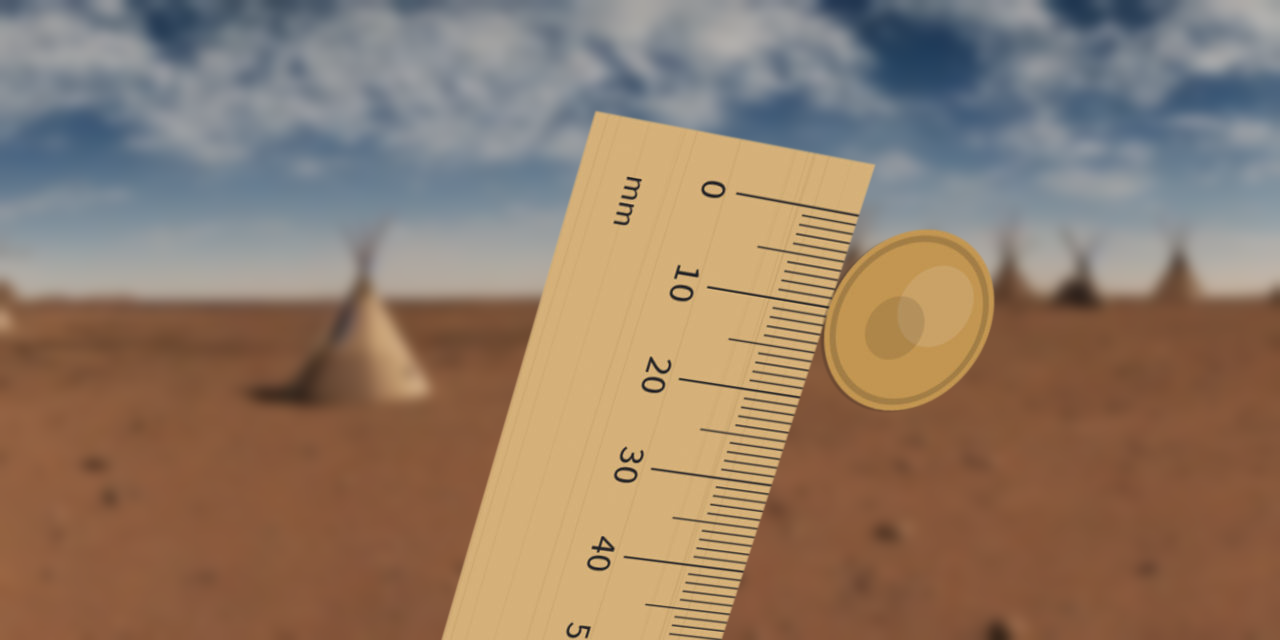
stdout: {"value": 20, "unit": "mm"}
